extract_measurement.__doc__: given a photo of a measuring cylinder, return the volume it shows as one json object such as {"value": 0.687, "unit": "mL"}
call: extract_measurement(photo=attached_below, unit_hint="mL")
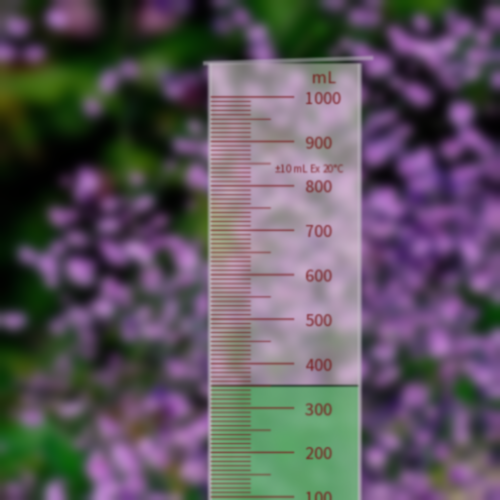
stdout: {"value": 350, "unit": "mL"}
